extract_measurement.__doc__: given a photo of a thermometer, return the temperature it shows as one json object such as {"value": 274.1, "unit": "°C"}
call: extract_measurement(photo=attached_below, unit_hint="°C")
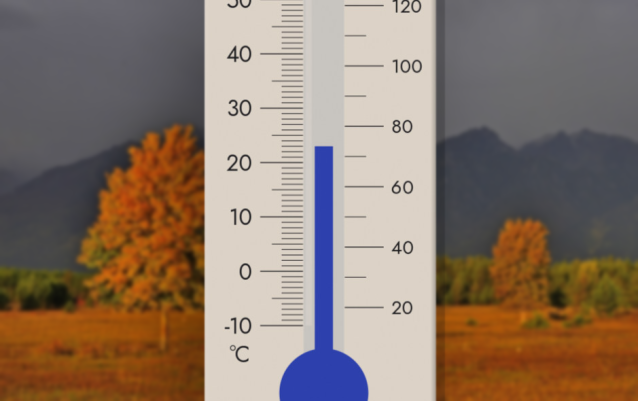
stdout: {"value": 23, "unit": "°C"}
